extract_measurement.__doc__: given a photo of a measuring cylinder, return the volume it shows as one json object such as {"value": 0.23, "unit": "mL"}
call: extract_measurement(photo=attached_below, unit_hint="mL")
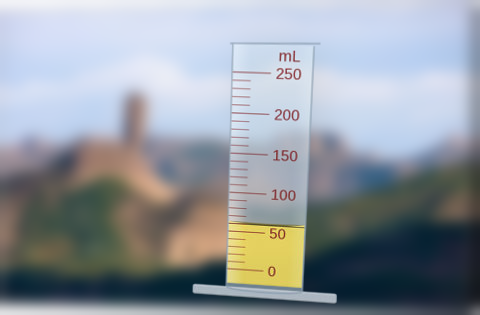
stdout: {"value": 60, "unit": "mL"}
